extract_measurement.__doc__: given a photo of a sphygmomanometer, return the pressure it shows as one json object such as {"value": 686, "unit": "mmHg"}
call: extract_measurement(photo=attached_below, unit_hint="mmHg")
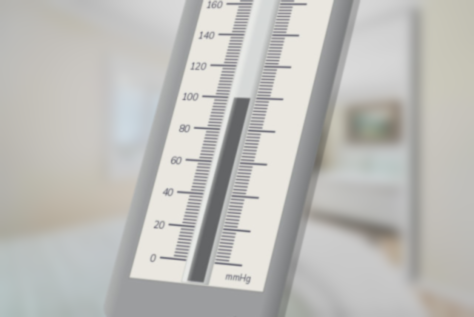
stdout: {"value": 100, "unit": "mmHg"}
